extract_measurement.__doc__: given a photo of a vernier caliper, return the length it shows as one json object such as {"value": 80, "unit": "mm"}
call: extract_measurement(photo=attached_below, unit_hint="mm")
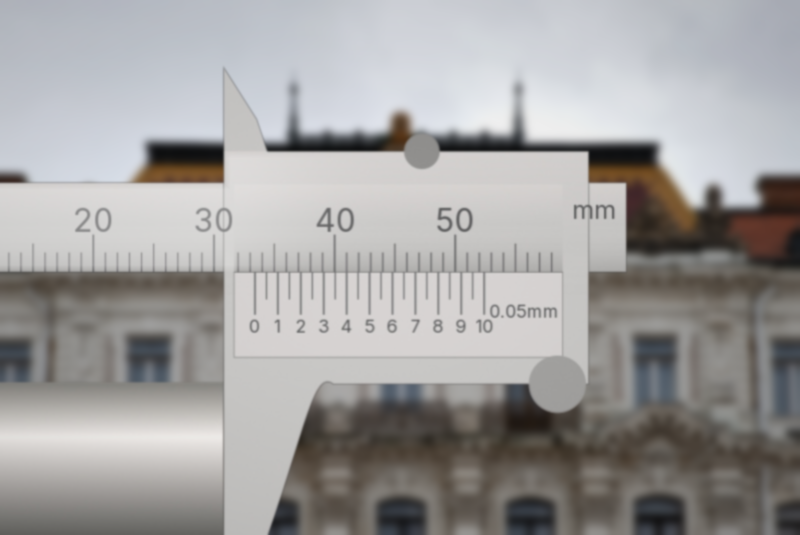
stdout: {"value": 33.4, "unit": "mm"}
